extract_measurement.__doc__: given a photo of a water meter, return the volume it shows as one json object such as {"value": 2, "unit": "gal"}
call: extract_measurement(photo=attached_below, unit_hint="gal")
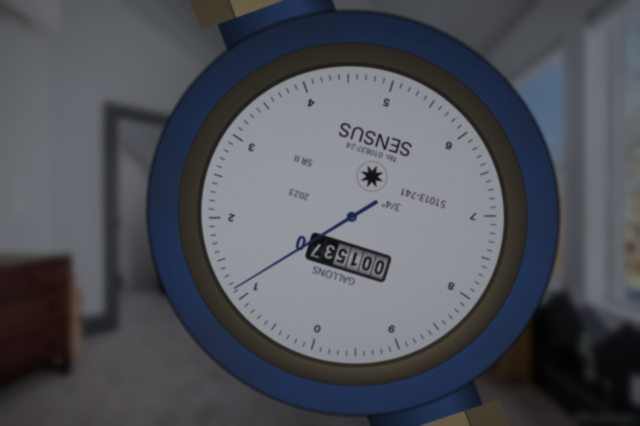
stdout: {"value": 15371.1, "unit": "gal"}
